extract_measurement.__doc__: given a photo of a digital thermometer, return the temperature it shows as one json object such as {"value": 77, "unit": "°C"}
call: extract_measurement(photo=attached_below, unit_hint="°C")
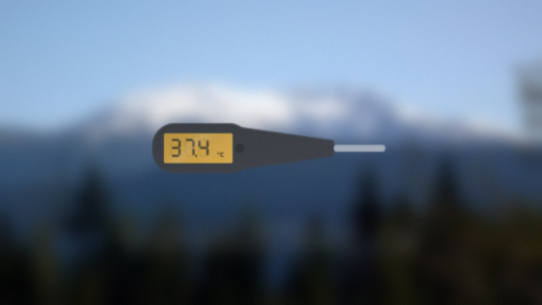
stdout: {"value": 37.4, "unit": "°C"}
